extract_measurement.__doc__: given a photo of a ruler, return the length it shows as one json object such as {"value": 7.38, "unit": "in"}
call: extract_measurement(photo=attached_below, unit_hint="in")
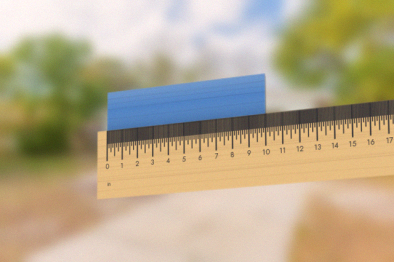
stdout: {"value": 10, "unit": "in"}
